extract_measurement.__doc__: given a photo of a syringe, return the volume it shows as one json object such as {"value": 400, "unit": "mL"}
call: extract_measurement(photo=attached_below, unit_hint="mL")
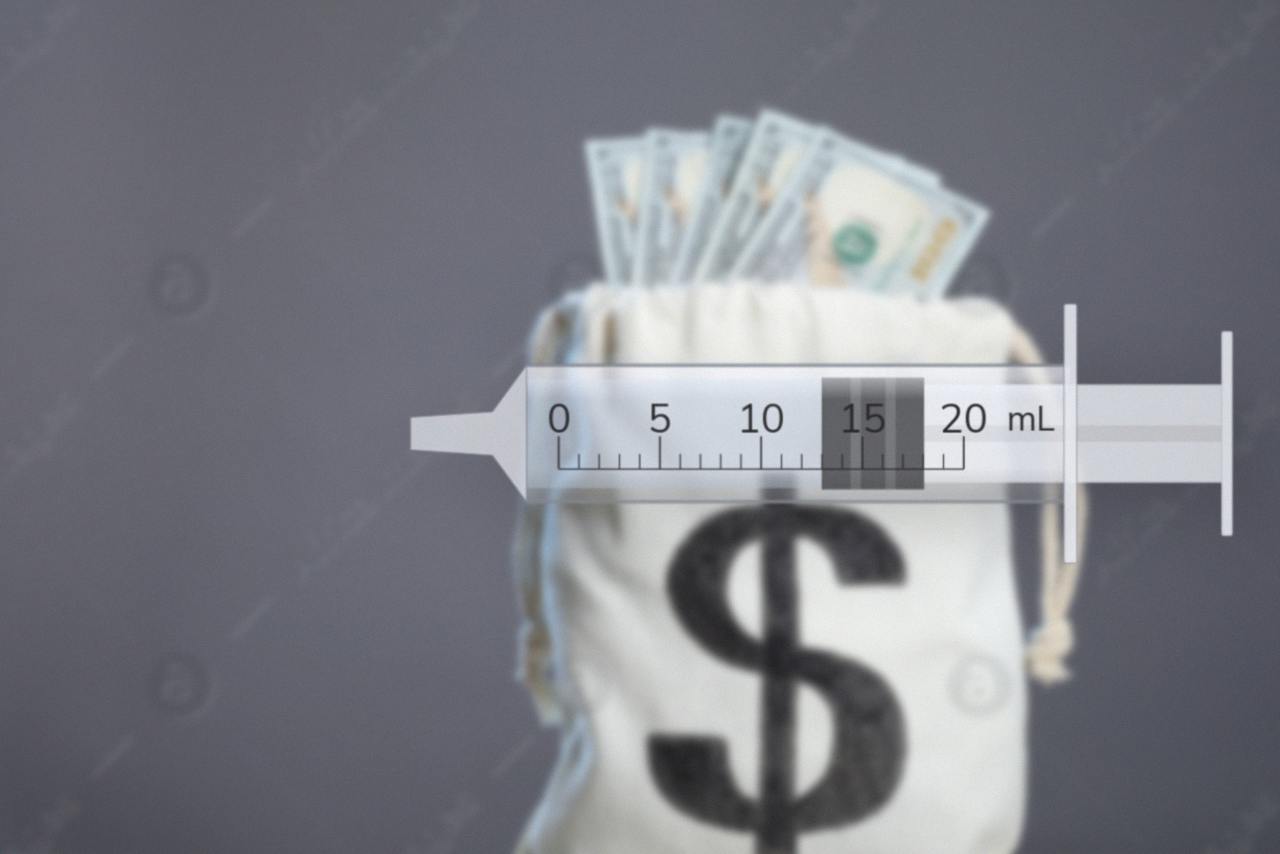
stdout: {"value": 13, "unit": "mL"}
